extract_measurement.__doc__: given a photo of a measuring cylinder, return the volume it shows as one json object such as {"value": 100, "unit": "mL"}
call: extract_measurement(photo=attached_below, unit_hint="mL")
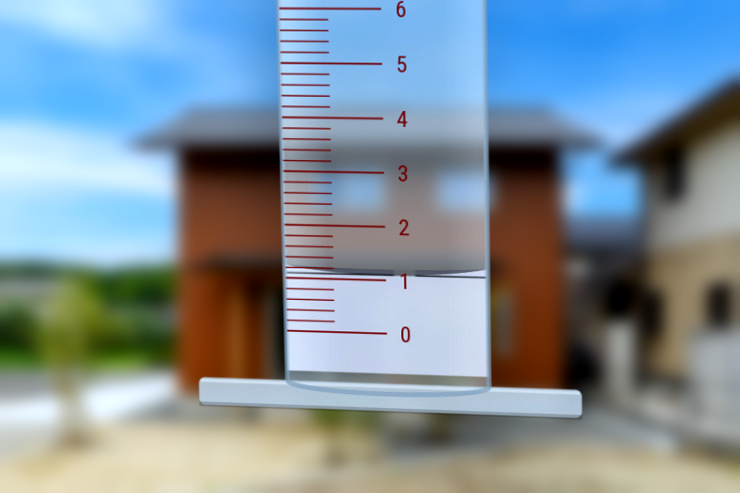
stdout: {"value": 1.1, "unit": "mL"}
